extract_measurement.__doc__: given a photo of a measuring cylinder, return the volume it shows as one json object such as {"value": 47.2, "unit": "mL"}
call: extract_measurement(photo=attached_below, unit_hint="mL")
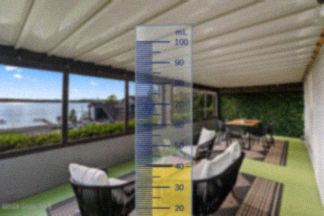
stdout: {"value": 40, "unit": "mL"}
